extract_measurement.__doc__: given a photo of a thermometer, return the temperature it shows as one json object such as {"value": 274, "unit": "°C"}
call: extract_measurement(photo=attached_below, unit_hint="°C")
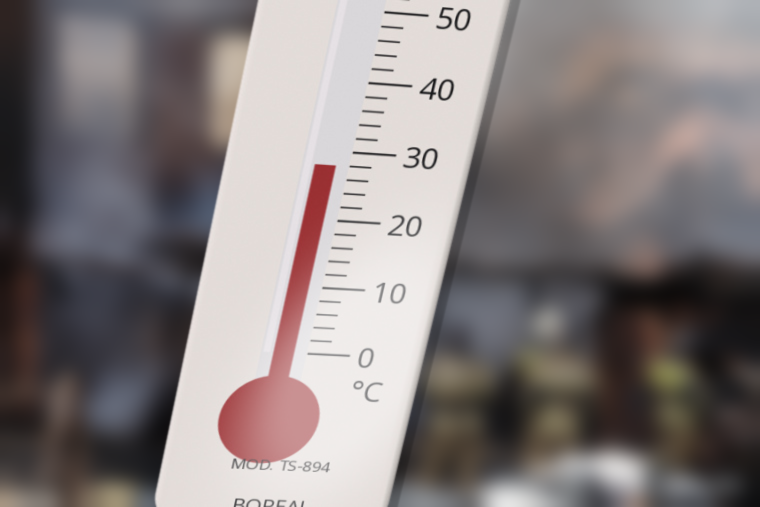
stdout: {"value": 28, "unit": "°C"}
